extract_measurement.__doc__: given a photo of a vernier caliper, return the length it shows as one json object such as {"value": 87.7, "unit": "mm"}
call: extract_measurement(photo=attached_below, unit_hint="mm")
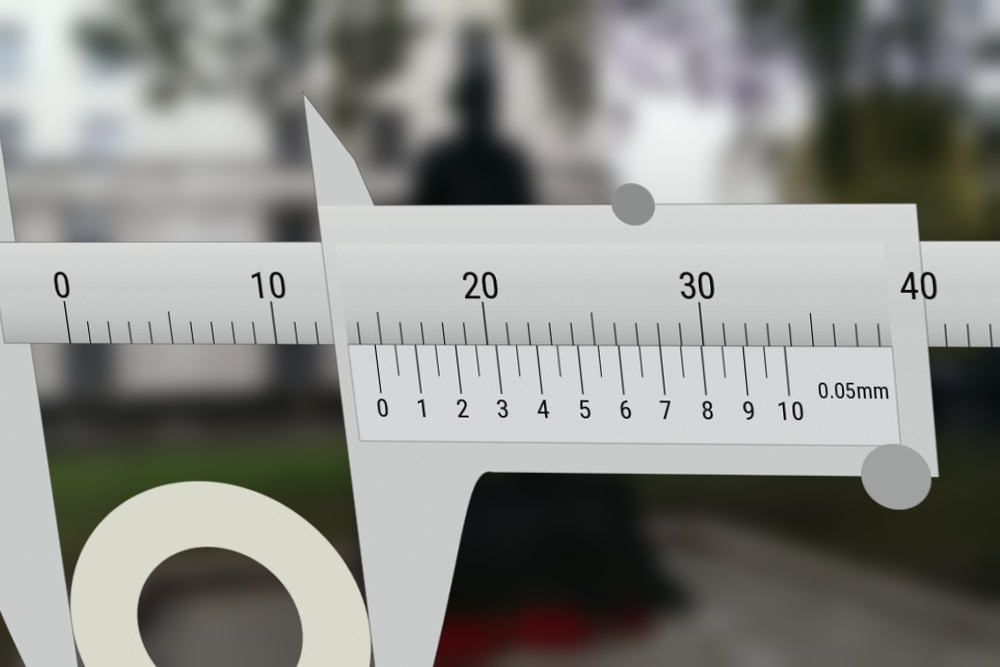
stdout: {"value": 14.7, "unit": "mm"}
